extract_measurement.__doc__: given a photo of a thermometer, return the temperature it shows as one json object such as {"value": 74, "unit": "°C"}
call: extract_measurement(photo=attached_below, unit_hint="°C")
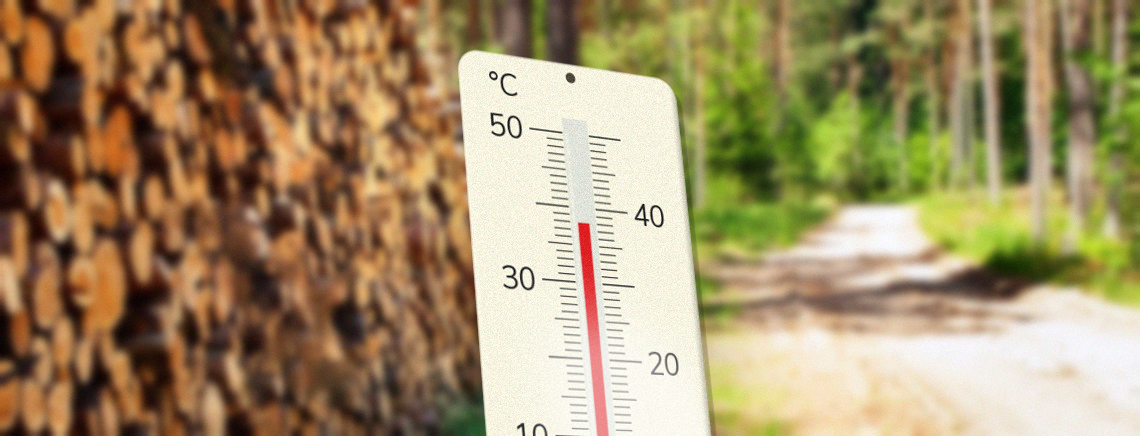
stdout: {"value": 38, "unit": "°C"}
